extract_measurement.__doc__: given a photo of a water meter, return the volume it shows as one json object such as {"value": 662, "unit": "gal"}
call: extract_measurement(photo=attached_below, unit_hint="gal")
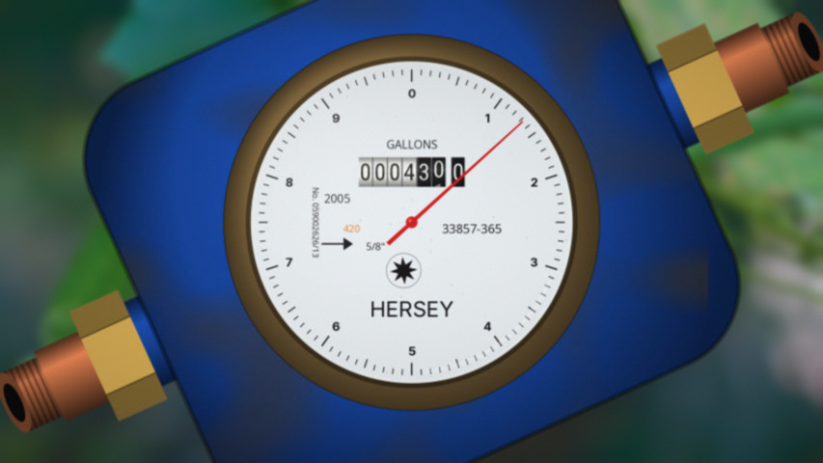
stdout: {"value": 4301.3, "unit": "gal"}
